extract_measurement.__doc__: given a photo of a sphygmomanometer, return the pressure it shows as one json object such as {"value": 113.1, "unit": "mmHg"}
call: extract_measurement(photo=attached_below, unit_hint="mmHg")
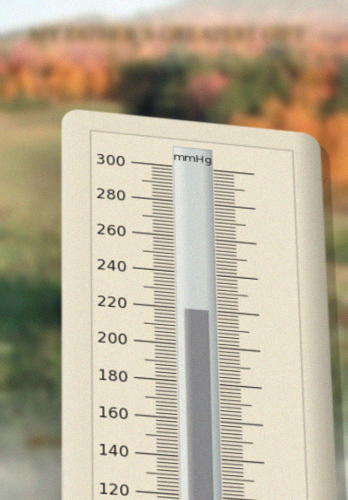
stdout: {"value": 220, "unit": "mmHg"}
